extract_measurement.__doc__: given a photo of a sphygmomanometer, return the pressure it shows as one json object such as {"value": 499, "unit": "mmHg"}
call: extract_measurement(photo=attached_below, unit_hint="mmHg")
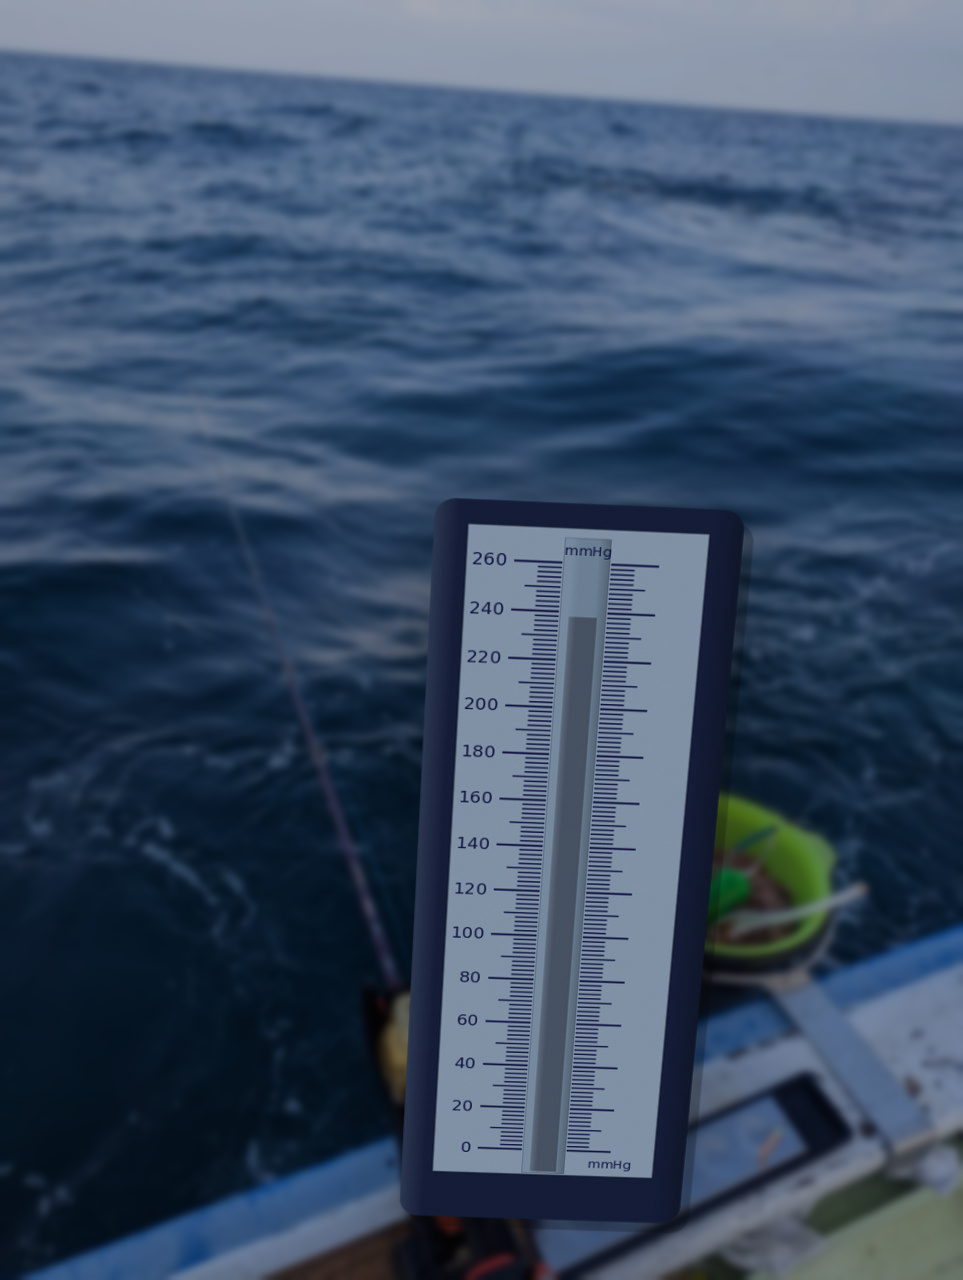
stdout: {"value": 238, "unit": "mmHg"}
